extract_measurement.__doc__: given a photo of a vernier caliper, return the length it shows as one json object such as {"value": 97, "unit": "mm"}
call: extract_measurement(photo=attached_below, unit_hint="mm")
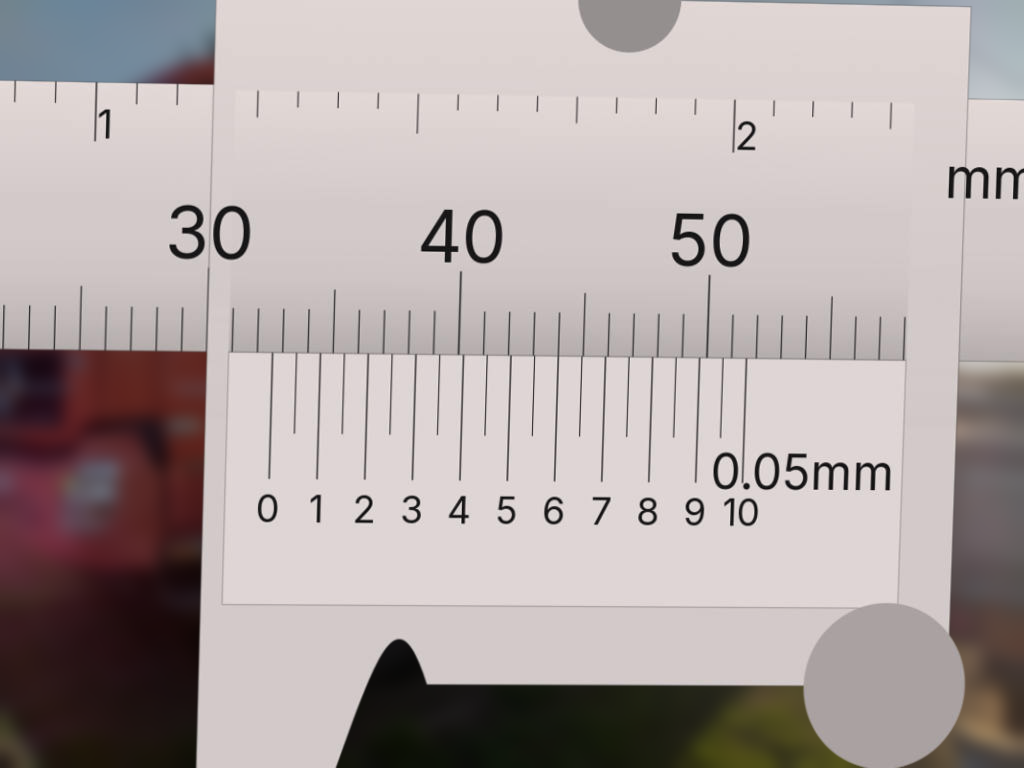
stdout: {"value": 32.6, "unit": "mm"}
